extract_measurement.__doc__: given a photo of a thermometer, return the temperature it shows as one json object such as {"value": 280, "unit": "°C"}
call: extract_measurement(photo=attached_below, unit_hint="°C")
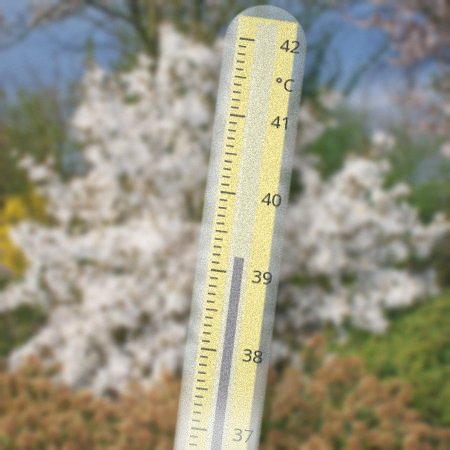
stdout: {"value": 39.2, "unit": "°C"}
